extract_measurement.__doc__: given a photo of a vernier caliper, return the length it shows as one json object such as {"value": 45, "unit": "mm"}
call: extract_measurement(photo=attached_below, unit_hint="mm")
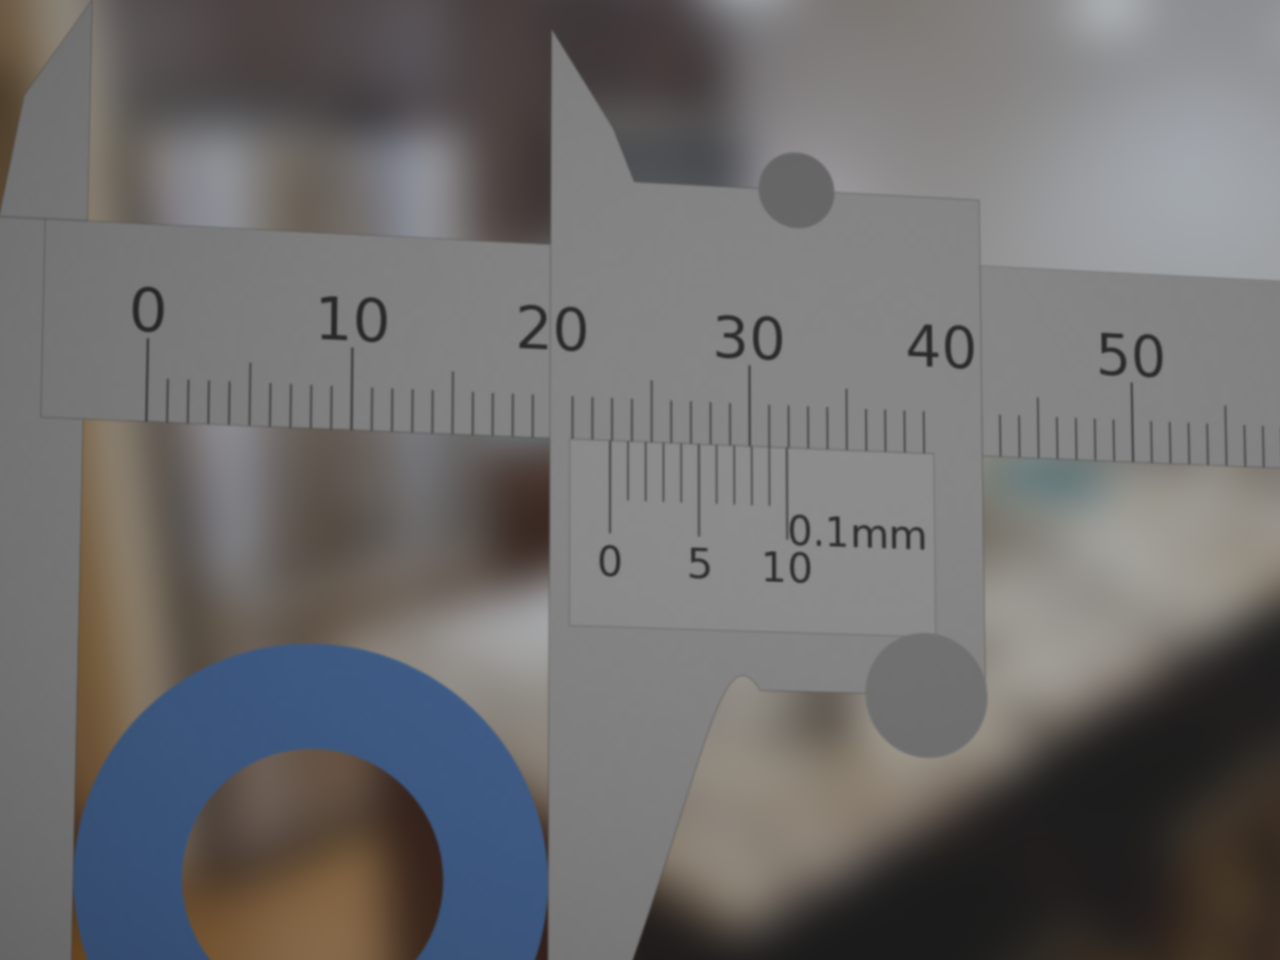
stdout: {"value": 22.9, "unit": "mm"}
